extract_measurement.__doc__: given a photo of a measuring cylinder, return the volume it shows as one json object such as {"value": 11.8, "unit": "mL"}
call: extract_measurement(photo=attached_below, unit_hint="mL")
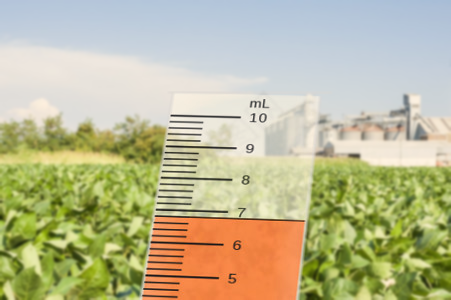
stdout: {"value": 6.8, "unit": "mL"}
